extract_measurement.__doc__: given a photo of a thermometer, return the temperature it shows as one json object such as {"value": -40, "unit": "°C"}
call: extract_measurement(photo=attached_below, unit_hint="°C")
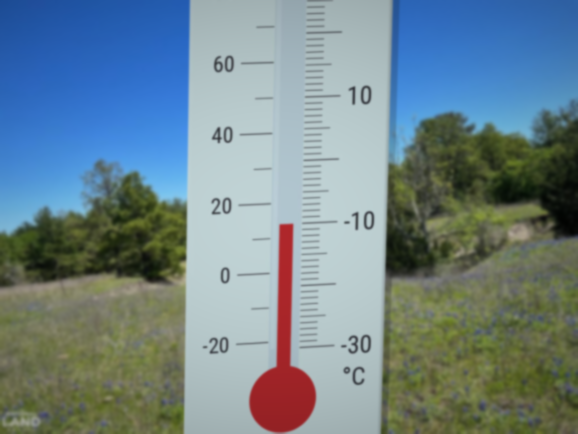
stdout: {"value": -10, "unit": "°C"}
